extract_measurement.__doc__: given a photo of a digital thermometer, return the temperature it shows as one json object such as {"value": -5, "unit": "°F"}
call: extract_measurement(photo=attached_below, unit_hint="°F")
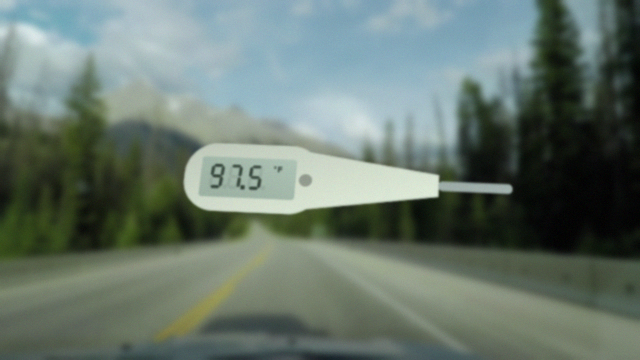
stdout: {"value": 97.5, "unit": "°F"}
